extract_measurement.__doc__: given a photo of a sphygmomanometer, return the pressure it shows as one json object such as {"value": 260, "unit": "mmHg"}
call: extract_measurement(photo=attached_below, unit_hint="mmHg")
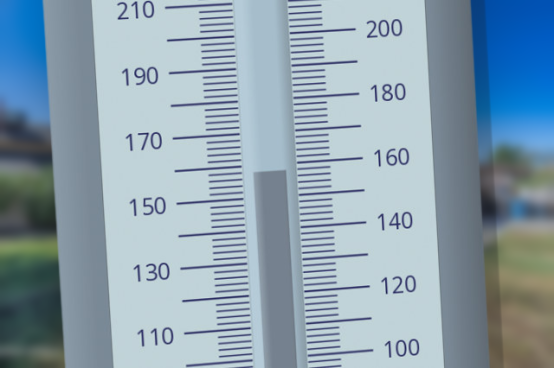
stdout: {"value": 158, "unit": "mmHg"}
